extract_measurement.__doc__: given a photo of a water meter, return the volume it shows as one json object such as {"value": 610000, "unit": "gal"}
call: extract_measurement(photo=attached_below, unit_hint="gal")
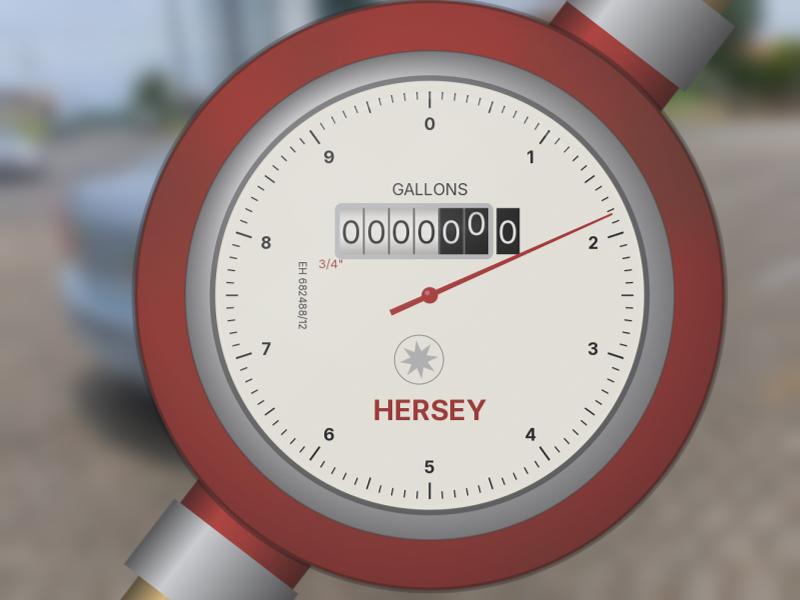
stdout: {"value": 1.8, "unit": "gal"}
